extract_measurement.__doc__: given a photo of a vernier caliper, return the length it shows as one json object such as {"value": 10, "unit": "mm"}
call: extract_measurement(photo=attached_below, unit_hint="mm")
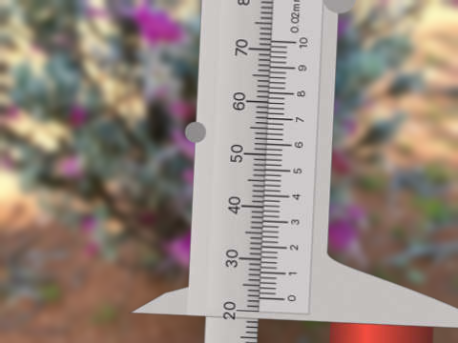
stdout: {"value": 22.6, "unit": "mm"}
